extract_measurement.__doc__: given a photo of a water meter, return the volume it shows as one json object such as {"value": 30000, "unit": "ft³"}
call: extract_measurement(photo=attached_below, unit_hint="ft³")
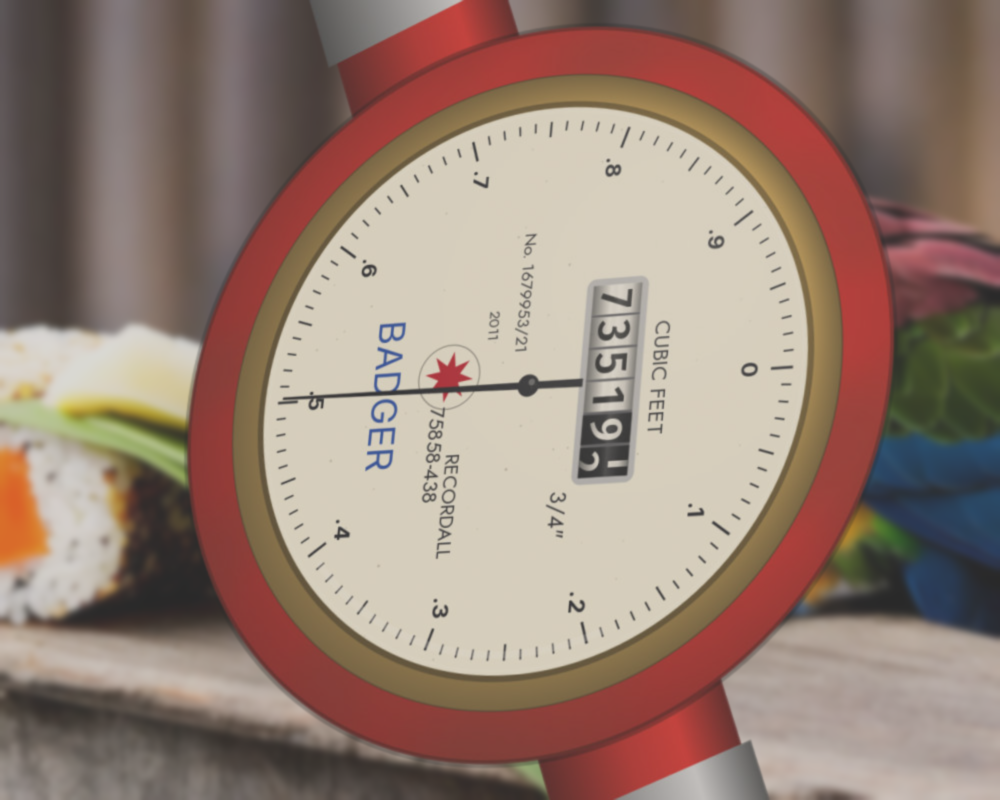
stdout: {"value": 735191.50, "unit": "ft³"}
